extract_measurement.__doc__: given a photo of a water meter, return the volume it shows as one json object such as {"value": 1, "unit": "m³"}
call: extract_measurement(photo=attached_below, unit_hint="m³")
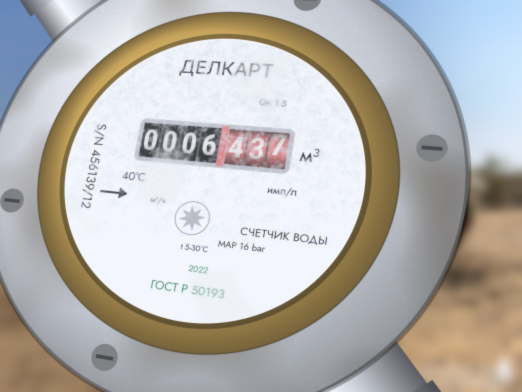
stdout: {"value": 6.437, "unit": "m³"}
